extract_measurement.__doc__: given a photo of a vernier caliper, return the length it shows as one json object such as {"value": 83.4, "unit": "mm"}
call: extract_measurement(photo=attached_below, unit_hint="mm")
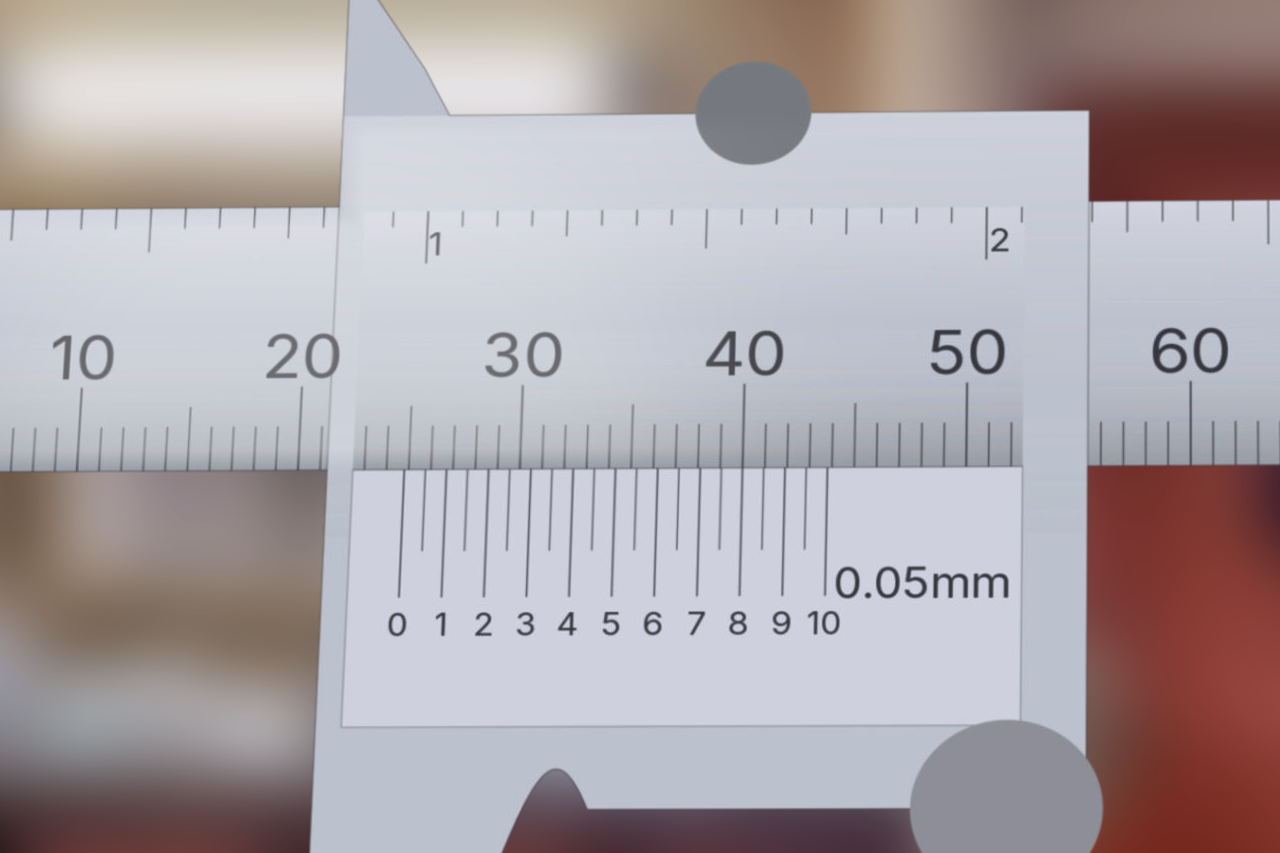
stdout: {"value": 24.8, "unit": "mm"}
